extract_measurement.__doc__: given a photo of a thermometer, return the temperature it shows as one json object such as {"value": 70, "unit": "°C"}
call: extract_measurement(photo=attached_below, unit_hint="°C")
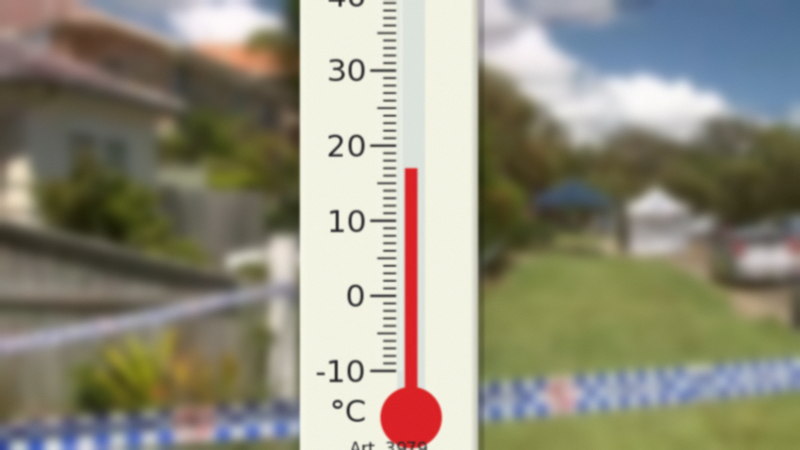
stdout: {"value": 17, "unit": "°C"}
